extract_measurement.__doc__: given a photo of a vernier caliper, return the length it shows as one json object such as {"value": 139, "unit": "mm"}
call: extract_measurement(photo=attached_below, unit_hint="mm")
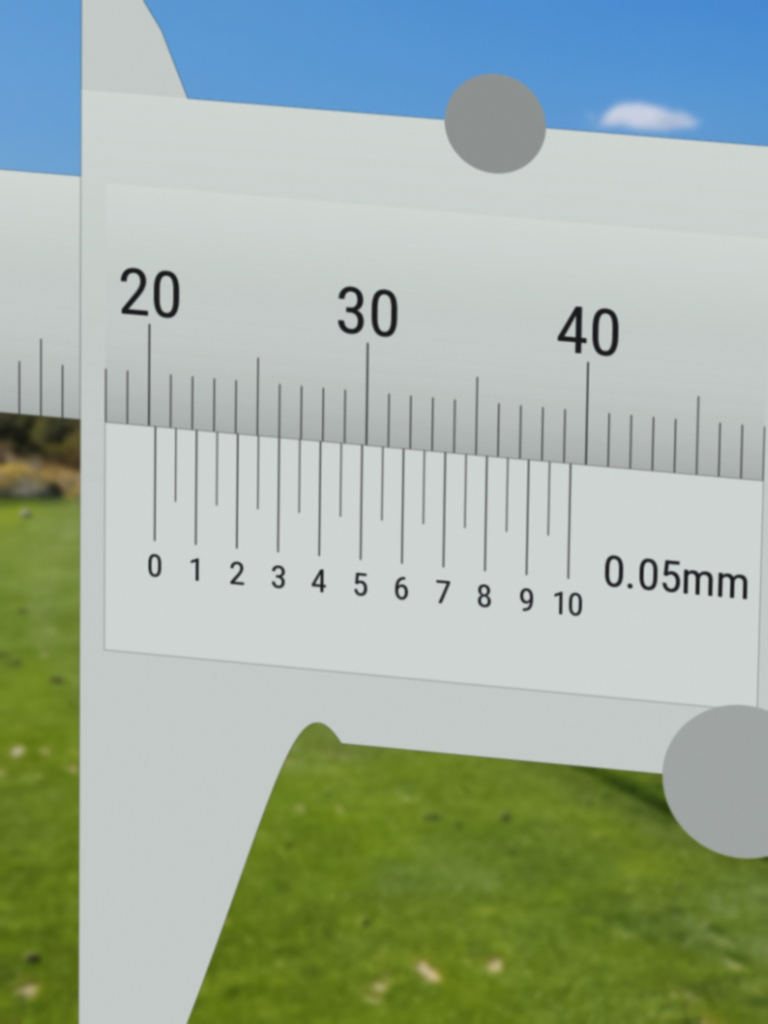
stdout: {"value": 20.3, "unit": "mm"}
